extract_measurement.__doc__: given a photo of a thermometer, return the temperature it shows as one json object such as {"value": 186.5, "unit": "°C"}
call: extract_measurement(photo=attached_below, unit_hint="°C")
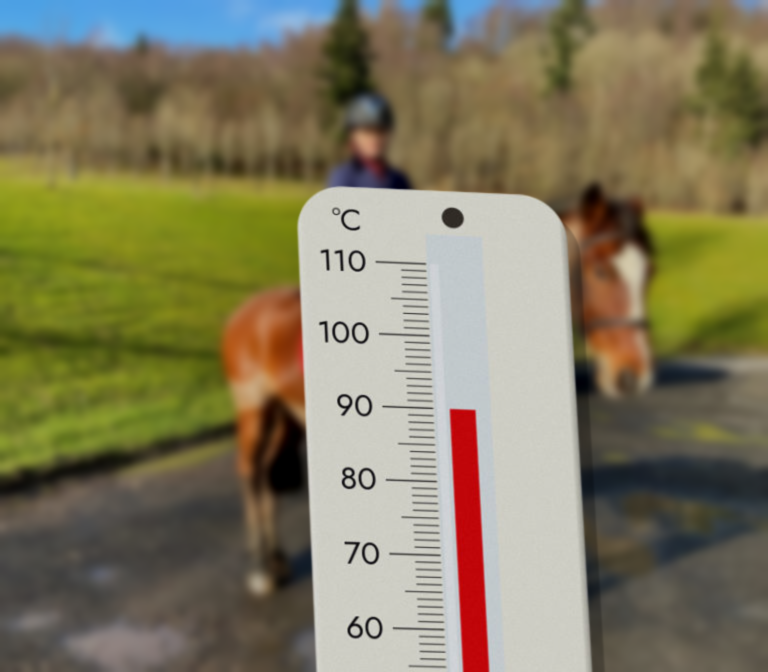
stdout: {"value": 90, "unit": "°C"}
